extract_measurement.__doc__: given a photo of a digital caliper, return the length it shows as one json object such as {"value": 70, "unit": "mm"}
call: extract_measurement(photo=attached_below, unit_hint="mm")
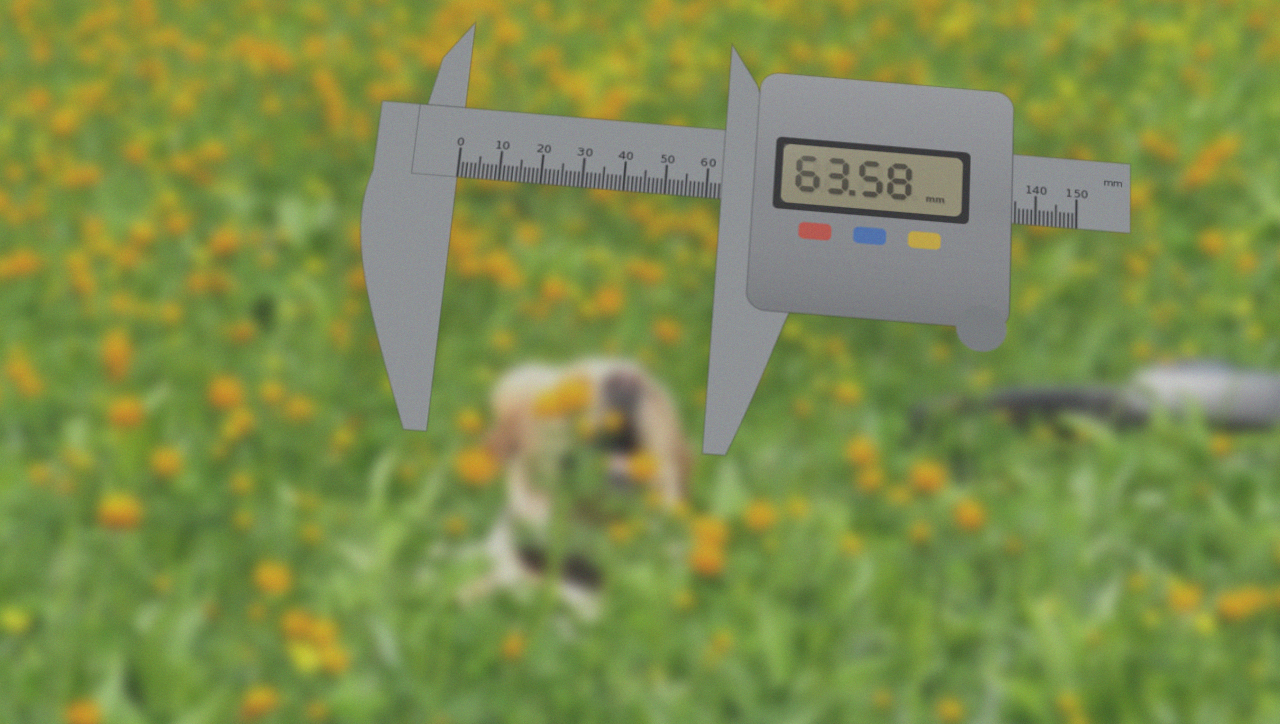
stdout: {"value": 63.58, "unit": "mm"}
